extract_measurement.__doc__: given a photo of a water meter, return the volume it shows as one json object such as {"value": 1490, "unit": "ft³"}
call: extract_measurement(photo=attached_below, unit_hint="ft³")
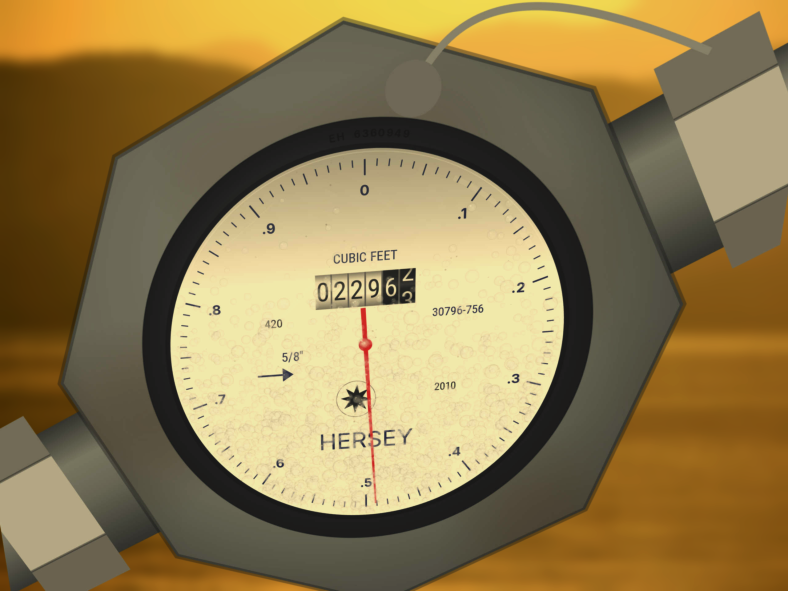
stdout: {"value": 22962.49, "unit": "ft³"}
